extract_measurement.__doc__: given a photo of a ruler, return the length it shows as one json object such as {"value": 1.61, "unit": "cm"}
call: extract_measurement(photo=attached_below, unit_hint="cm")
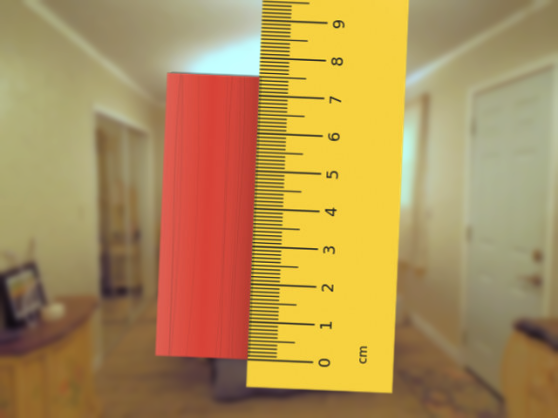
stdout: {"value": 7.5, "unit": "cm"}
